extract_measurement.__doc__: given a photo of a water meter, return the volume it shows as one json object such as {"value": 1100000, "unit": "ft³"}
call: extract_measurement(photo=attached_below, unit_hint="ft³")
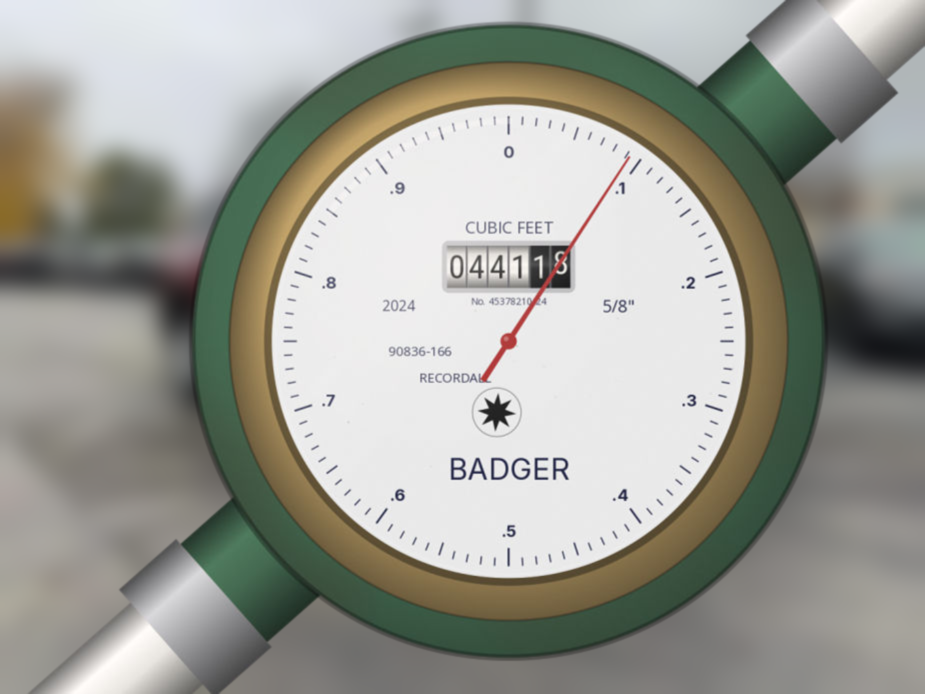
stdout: {"value": 44118.09, "unit": "ft³"}
